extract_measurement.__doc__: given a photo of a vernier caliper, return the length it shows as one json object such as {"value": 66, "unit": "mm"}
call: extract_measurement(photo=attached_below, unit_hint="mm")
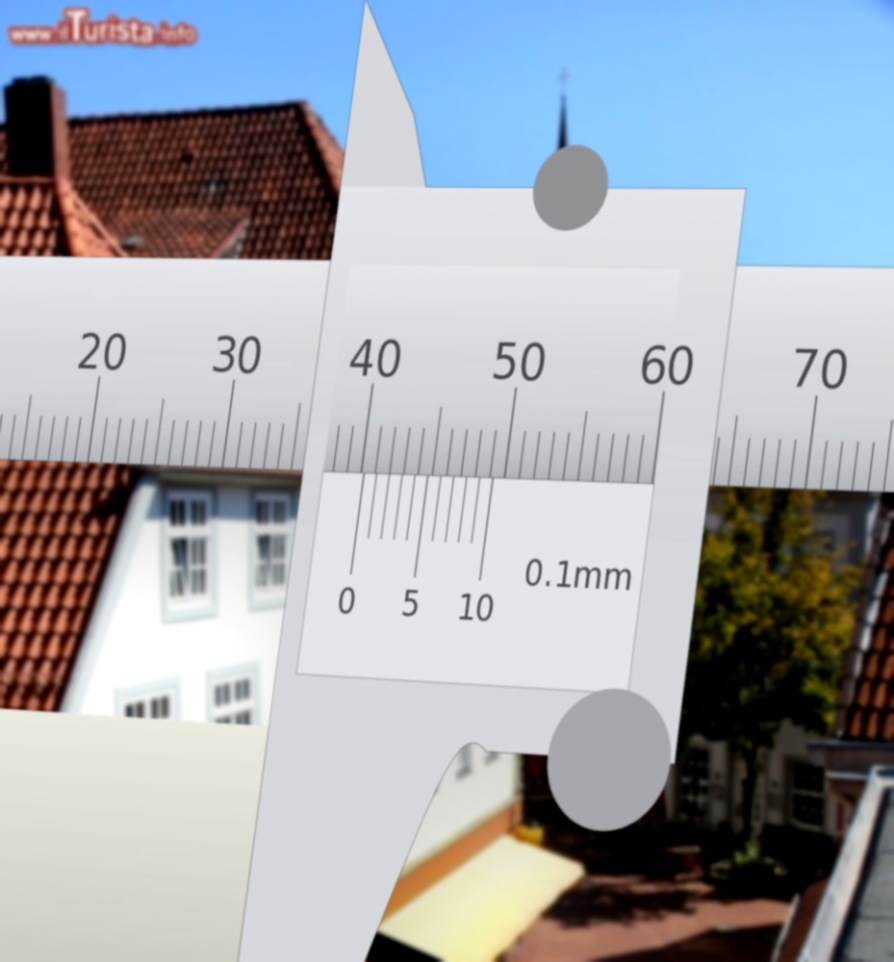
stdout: {"value": 40.2, "unit": "mm"}
